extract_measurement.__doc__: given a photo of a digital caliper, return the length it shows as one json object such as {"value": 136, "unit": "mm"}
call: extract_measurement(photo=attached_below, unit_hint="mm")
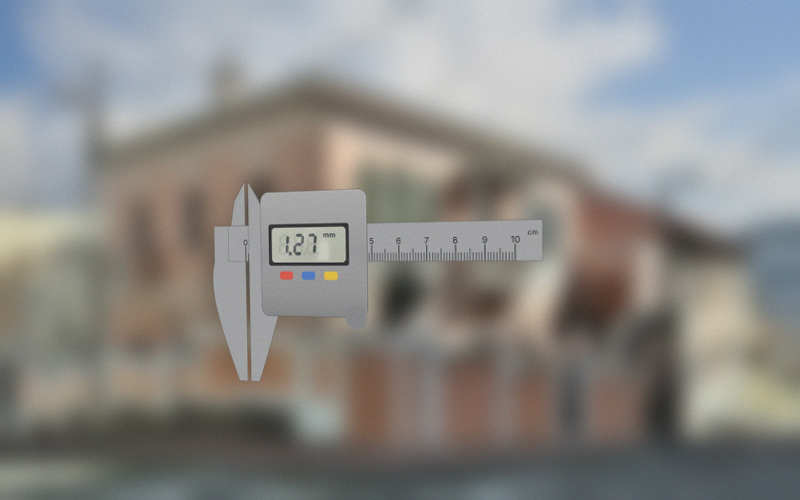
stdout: {"value": 1.27, "unit": "mm"}
